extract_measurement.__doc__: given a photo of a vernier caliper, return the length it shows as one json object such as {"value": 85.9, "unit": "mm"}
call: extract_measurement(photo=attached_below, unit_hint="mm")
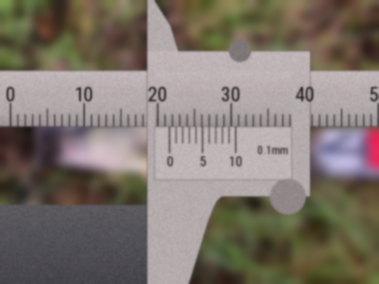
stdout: {"value": 21.6, "unit": "mm"}
